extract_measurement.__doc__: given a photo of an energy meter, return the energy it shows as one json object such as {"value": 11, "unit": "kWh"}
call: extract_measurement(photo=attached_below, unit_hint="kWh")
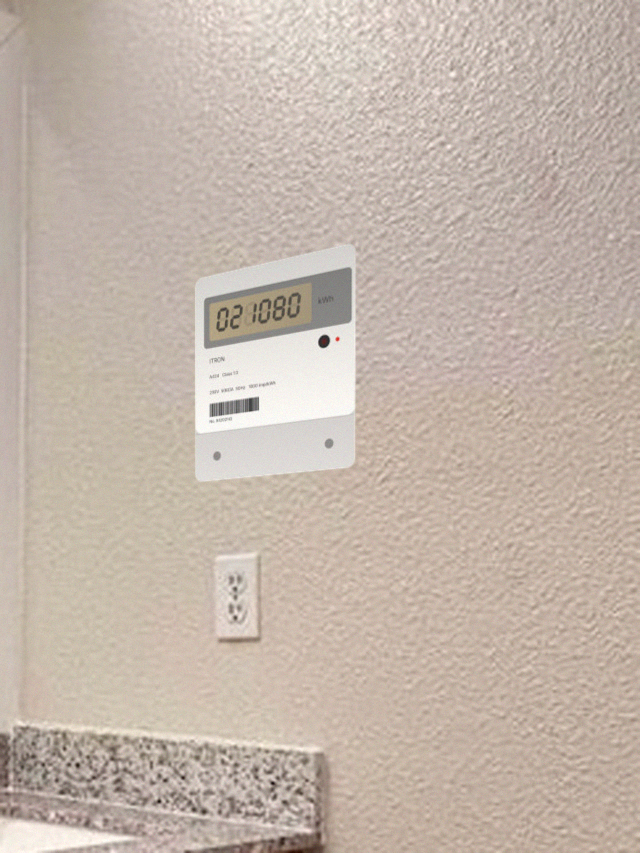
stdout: {"value": 21080, "unit": "kWh"}
